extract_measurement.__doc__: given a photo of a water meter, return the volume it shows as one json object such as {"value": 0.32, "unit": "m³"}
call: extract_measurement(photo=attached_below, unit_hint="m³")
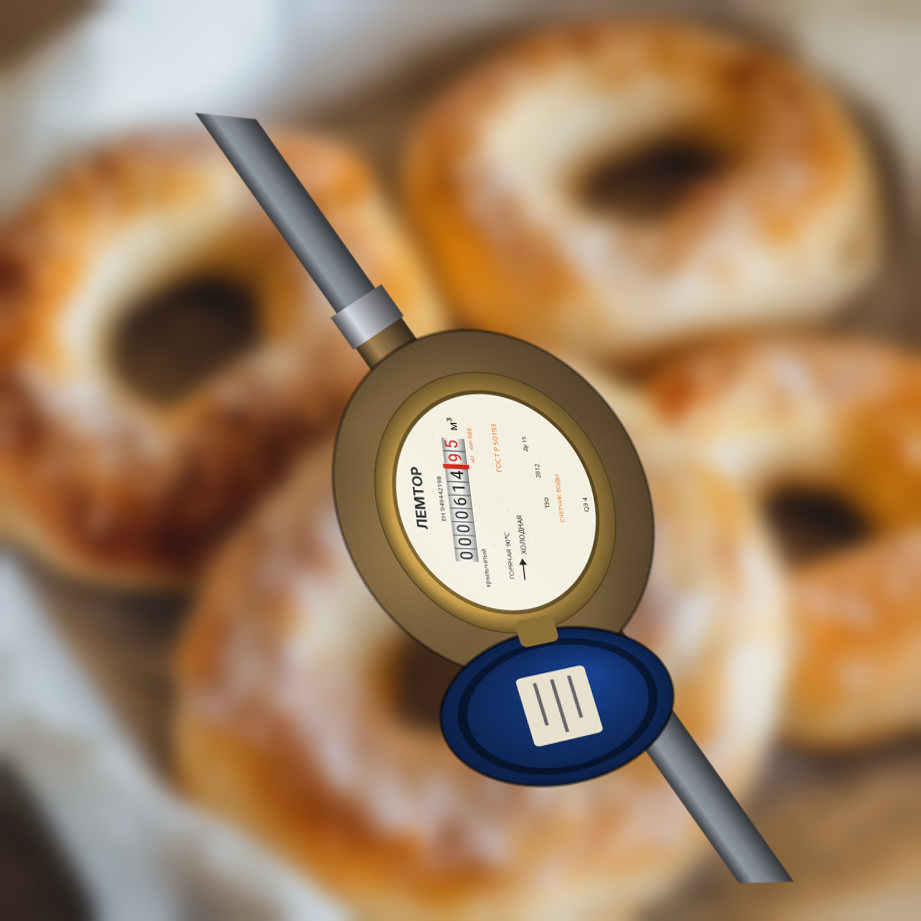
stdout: {"value": 614.95, "unit": "m³"}
